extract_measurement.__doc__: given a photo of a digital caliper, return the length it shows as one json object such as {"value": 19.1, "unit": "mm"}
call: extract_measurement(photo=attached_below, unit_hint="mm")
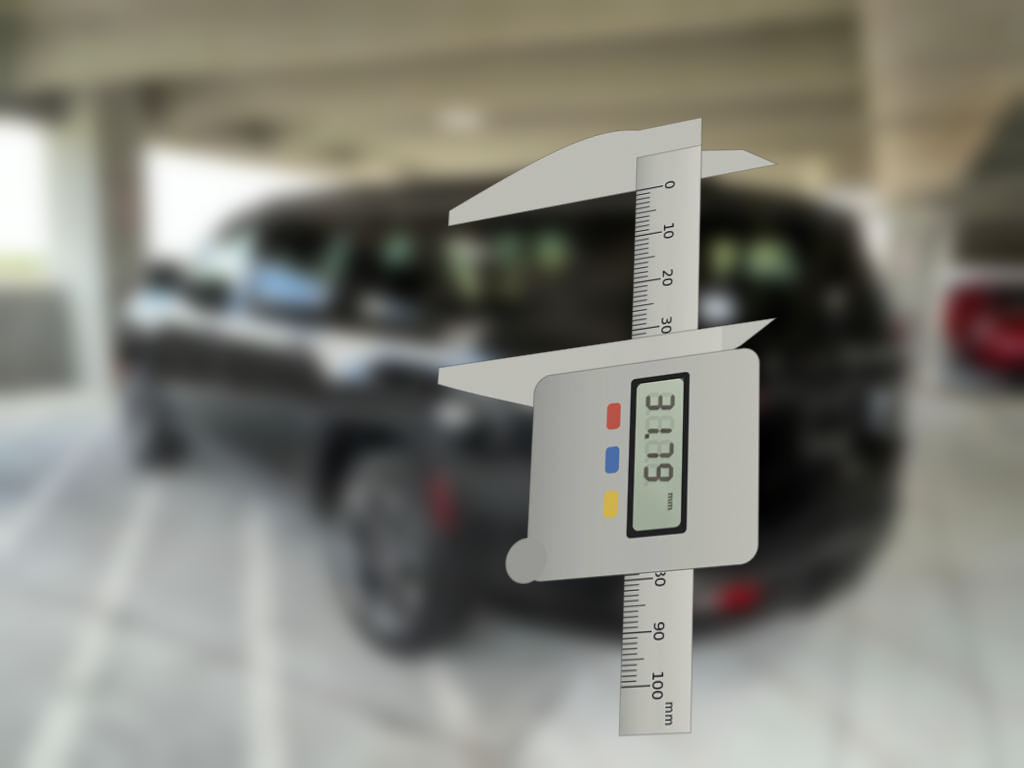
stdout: {"value": 31.79, "unit": "mm"}
